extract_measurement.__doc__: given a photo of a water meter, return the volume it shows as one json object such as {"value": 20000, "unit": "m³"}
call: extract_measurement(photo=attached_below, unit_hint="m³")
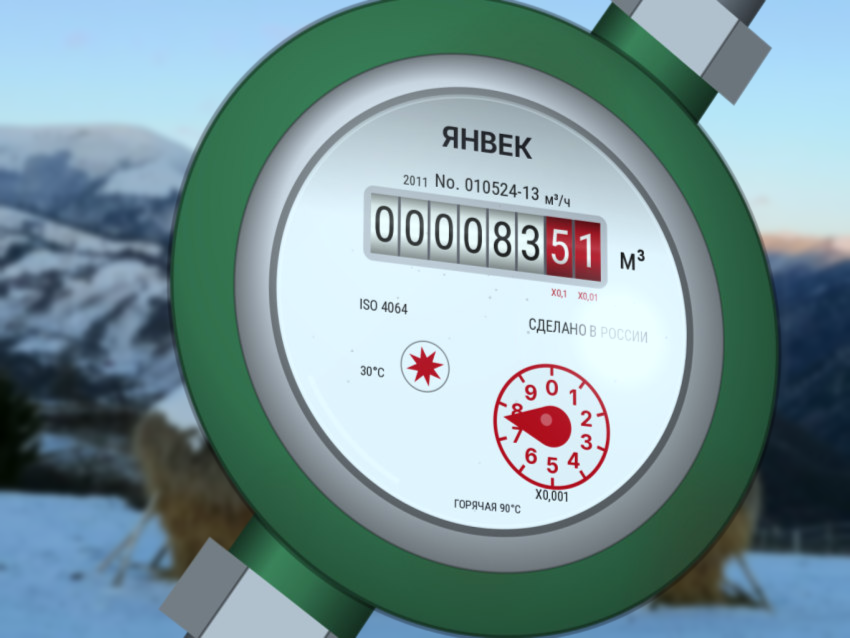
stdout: {"value": 83.517, "unit": "m³"}
